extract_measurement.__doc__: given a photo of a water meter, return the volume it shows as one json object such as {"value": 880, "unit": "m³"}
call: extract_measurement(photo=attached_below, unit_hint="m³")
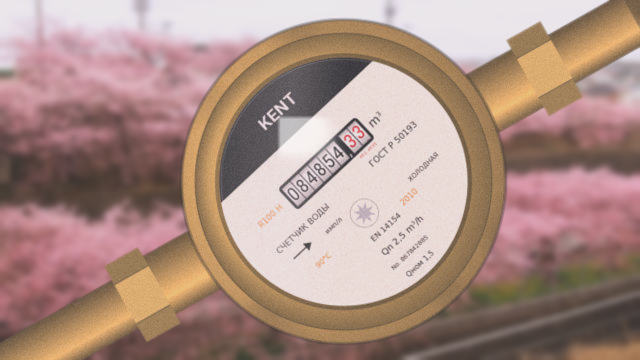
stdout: {"value": 84854.33, "unit": "m³"}
